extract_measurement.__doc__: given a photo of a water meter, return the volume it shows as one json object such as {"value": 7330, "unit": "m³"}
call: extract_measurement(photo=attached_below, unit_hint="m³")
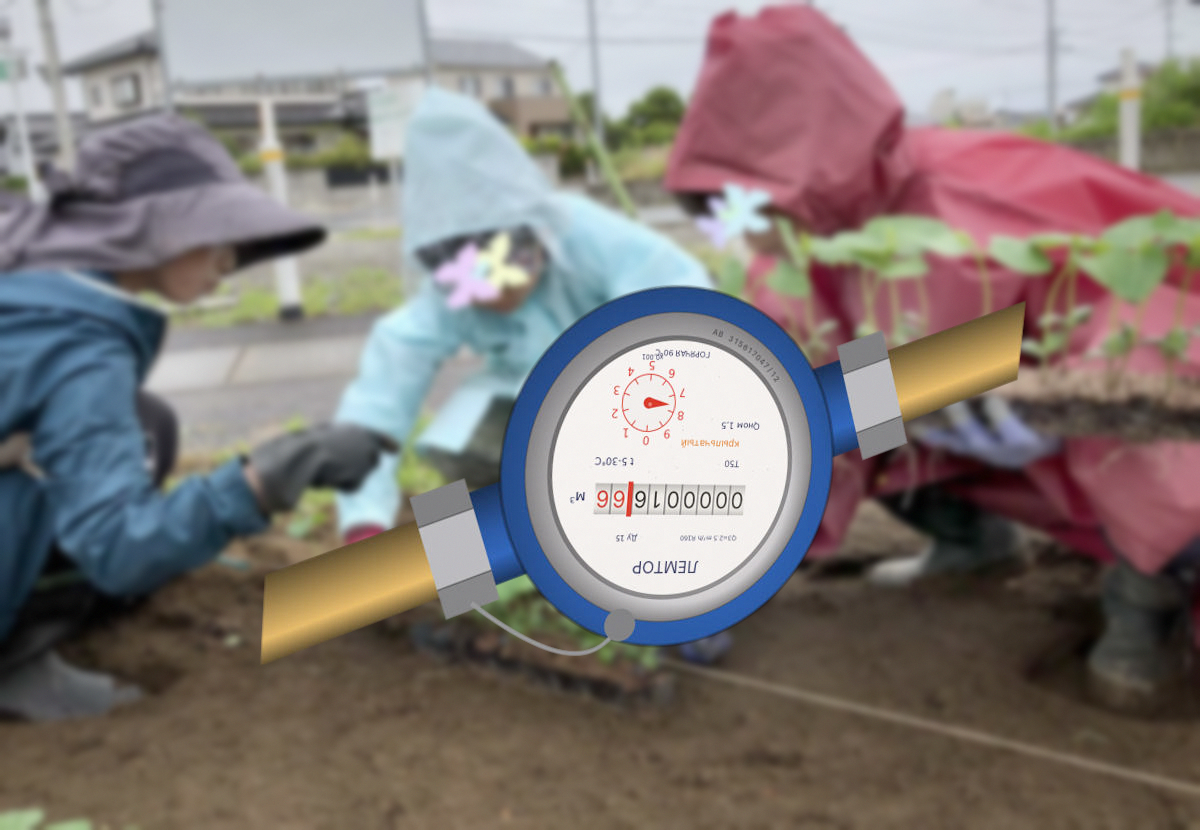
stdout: {"value": 16.667, "unit": "m³"}
